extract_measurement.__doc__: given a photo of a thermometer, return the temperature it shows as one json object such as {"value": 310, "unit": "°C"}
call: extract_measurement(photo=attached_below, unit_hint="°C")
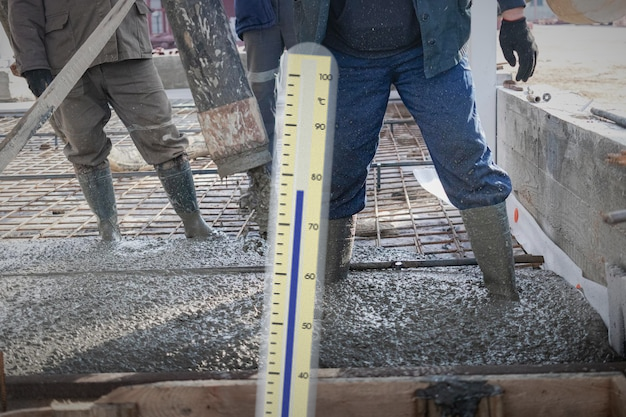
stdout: {"value": 77, "unit": "°C"}
